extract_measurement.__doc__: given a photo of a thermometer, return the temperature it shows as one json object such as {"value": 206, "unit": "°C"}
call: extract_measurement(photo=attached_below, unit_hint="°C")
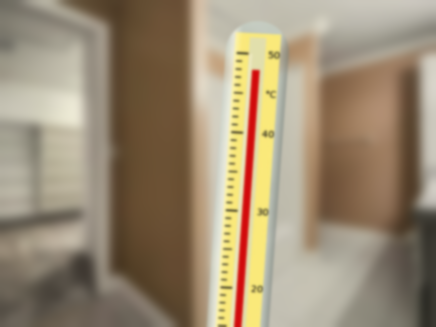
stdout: {"value": 48, "unit": "°C"}
